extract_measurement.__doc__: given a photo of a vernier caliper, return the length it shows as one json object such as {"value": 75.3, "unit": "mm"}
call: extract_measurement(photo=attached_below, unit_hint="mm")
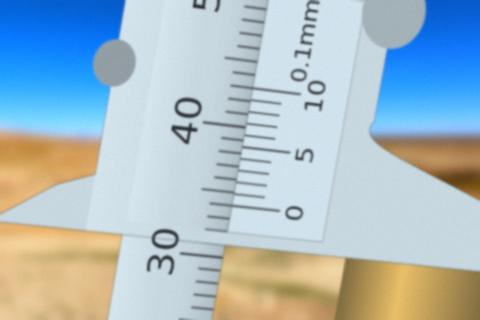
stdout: {"value": 34.0, "unit": "mm"}
